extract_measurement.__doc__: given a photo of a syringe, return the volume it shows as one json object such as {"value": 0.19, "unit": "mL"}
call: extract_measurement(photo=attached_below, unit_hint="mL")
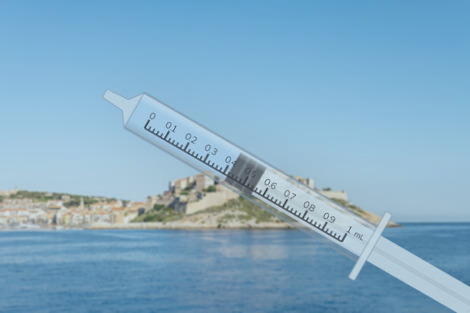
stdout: {"value": 0.42, "unit": "mL"}
